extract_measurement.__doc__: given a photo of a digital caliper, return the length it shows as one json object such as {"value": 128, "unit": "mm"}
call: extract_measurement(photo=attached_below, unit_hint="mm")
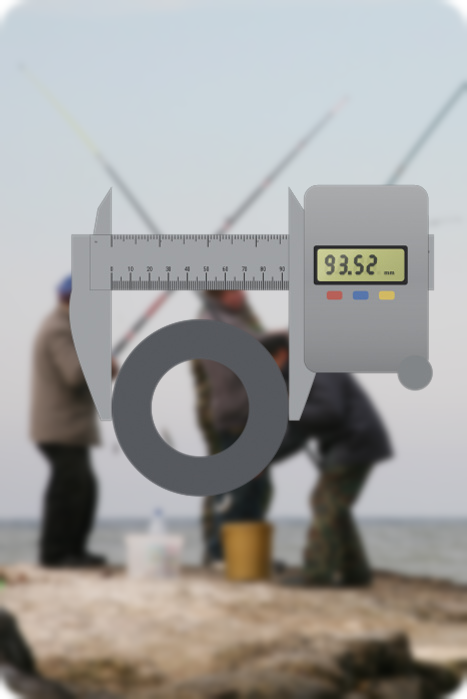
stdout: {"value": 93.52, "unit": "mm"}
